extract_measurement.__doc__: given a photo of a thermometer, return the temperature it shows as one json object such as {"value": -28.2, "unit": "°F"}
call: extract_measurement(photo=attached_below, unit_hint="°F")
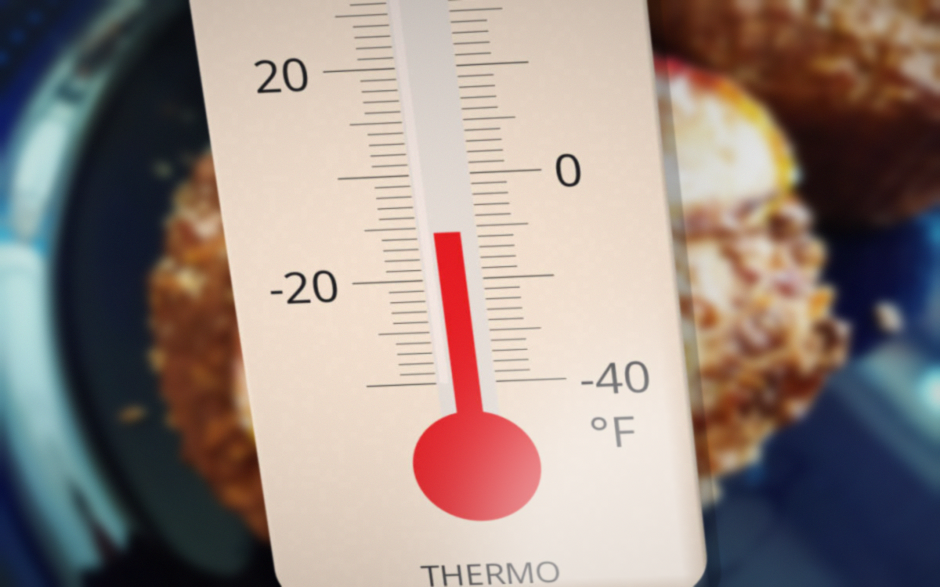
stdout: {"value": -11, "unit": "°F"}
